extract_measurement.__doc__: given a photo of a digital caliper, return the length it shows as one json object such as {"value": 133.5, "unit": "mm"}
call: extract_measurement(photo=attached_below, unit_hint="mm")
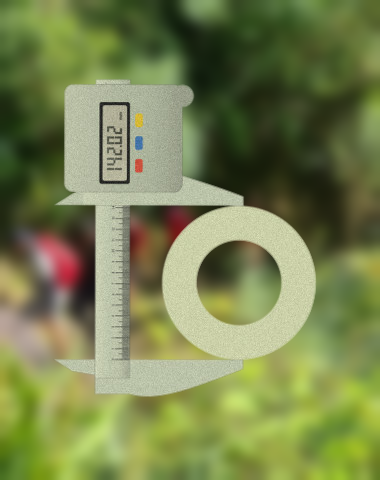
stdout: {"value": 142.02, "unit": "mm"}
